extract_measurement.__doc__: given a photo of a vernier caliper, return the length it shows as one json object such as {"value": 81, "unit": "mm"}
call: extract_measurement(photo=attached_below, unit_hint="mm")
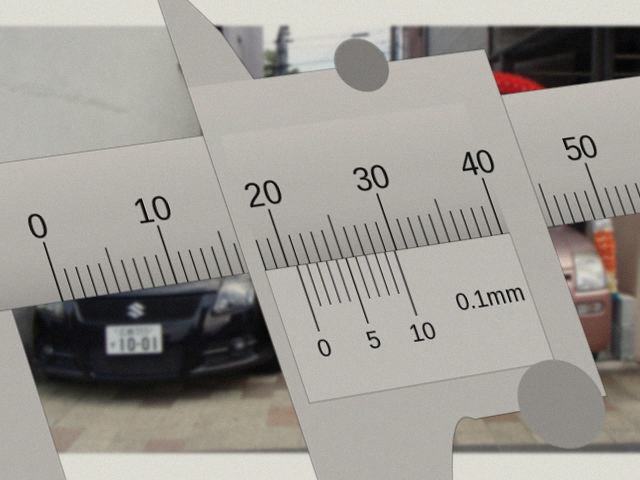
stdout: {"value": 20.8, "unit": "mm"}
